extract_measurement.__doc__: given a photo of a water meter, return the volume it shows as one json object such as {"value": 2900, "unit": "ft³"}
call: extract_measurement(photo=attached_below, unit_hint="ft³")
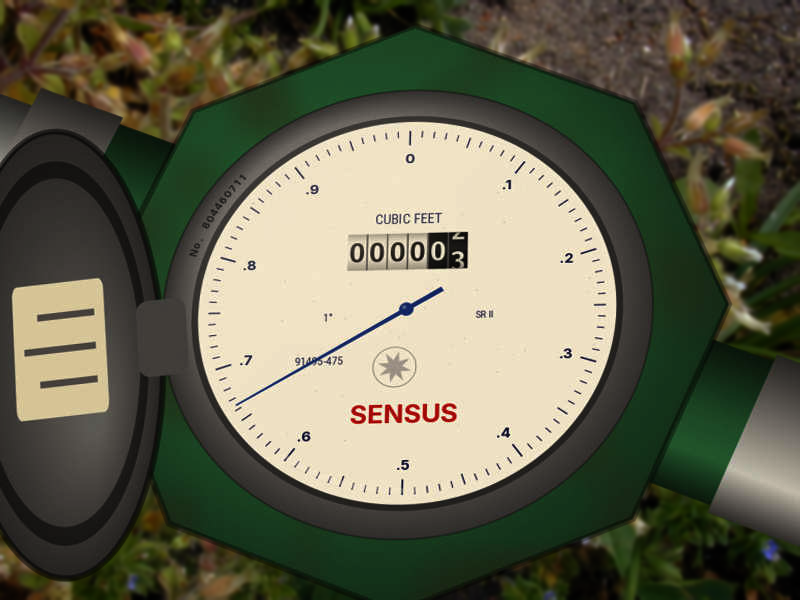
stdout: {"value": 2.66, "unit": "ft³"}
